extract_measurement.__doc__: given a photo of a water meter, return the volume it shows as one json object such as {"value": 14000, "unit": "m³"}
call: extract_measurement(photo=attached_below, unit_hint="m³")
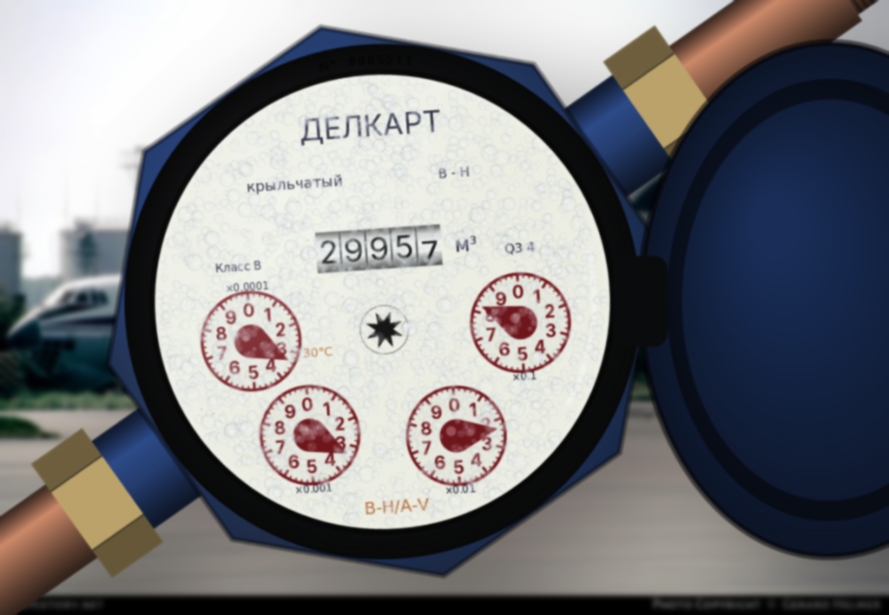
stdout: {"value": 29956.8233, "unit": "m³"}
